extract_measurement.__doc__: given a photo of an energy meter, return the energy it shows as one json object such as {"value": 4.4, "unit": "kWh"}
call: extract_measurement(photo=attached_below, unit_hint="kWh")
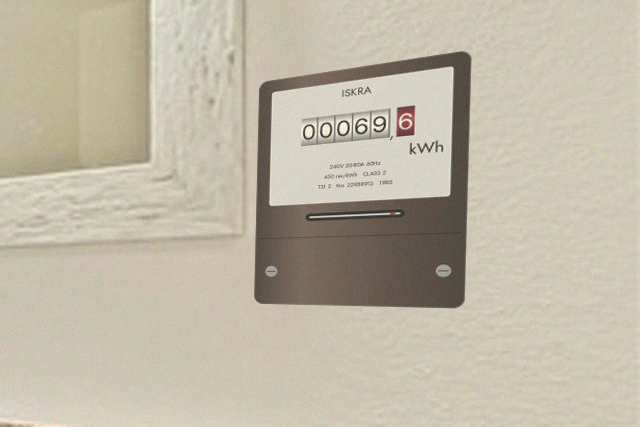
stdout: {"value": 69.6, "unit": "kWh"}
